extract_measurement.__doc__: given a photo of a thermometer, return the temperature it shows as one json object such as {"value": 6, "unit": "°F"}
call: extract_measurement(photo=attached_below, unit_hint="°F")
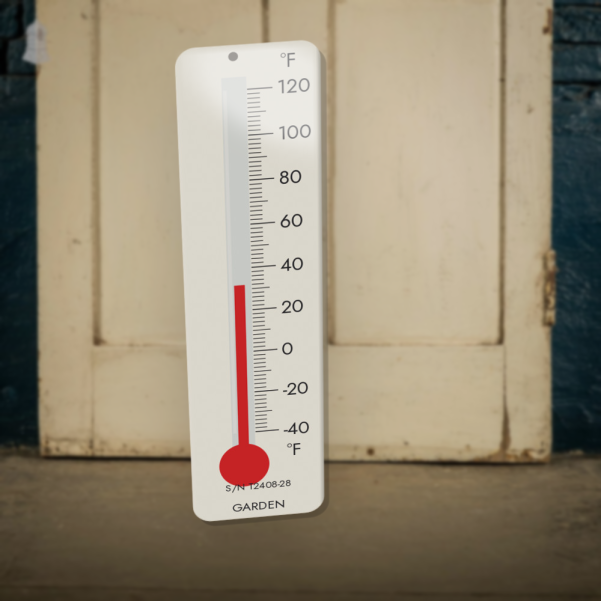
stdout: {"value": 32, "unit": "°F"}
